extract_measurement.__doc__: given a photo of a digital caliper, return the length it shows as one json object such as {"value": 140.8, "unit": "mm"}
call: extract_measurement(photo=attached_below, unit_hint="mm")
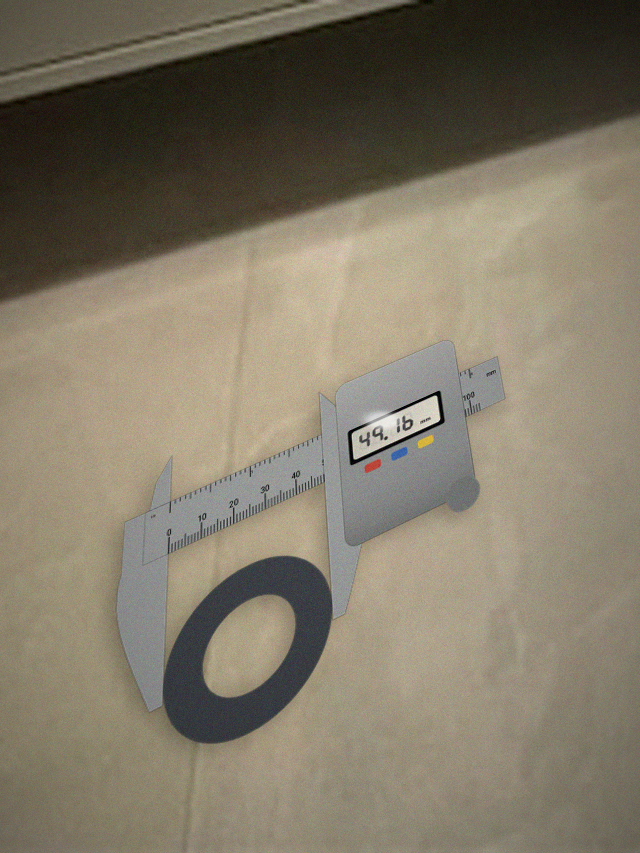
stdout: {"value": 49.16, "unit": "mm"}
